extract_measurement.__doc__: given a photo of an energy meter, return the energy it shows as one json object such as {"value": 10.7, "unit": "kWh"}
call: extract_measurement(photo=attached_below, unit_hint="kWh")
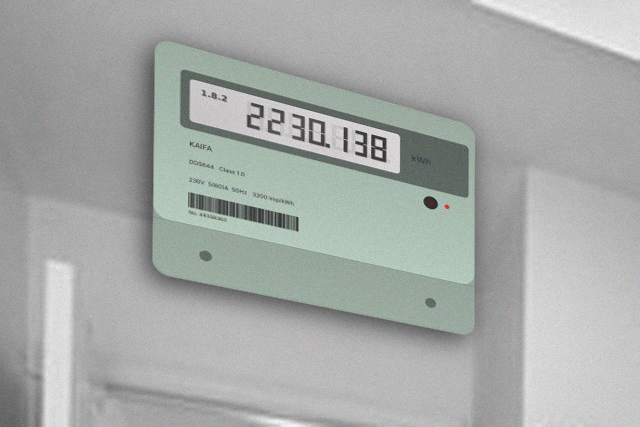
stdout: {"value": 2230.138, "unit": "kWh"}
